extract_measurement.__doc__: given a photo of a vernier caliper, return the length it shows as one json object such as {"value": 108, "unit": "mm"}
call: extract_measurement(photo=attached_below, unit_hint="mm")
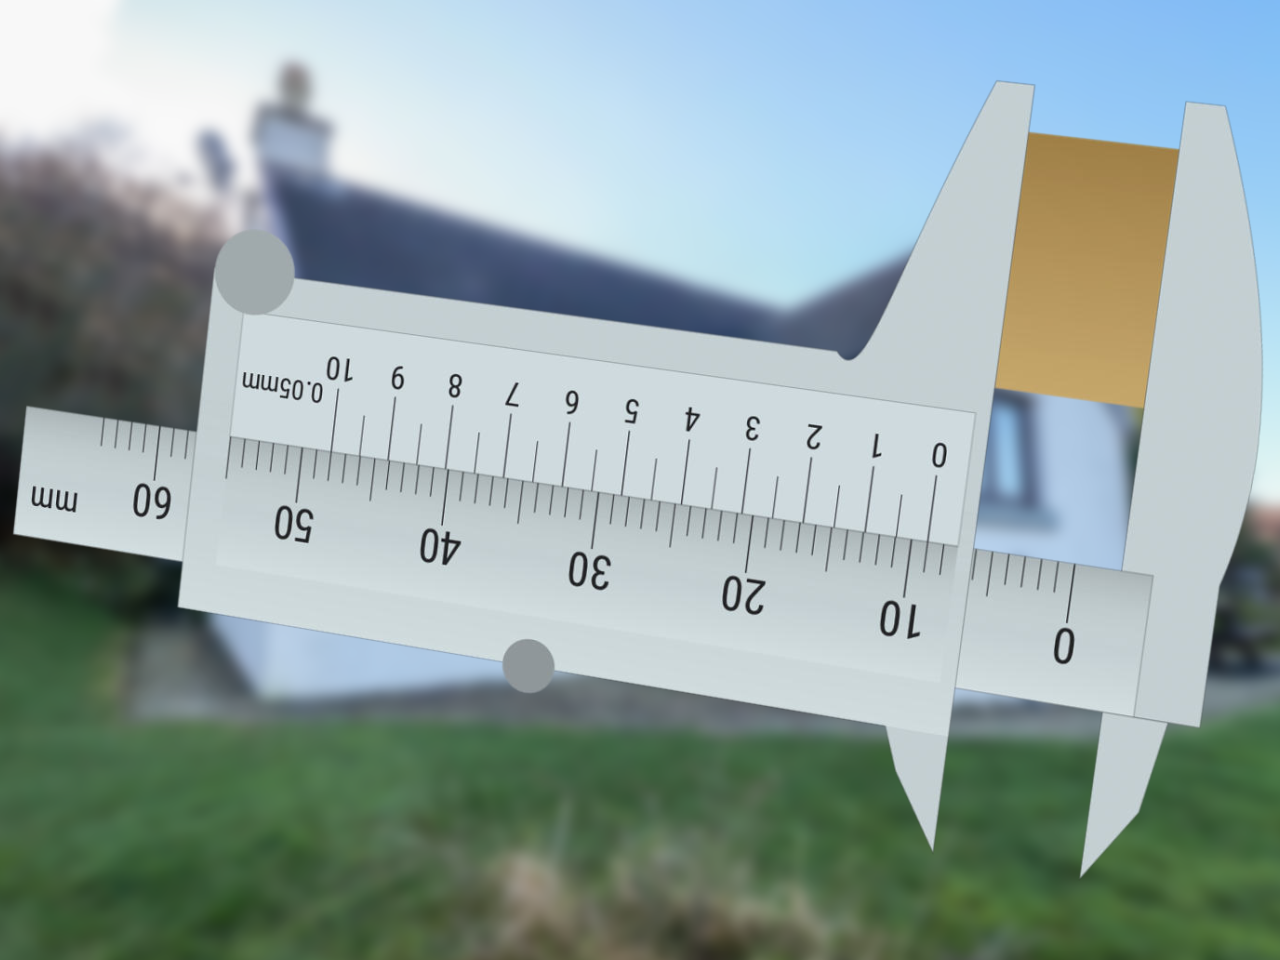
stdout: {"value": 9.0, "unit": "mm"}
